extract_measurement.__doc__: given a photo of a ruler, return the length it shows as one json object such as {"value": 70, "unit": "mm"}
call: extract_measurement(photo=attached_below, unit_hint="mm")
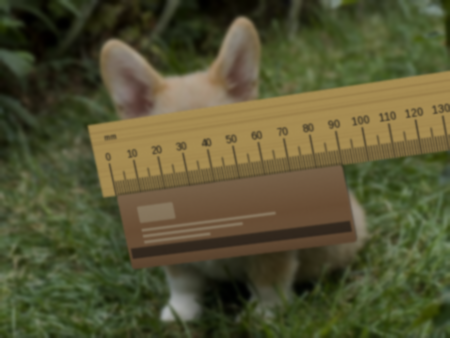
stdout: {"value": 90, "unit": "mm"}
